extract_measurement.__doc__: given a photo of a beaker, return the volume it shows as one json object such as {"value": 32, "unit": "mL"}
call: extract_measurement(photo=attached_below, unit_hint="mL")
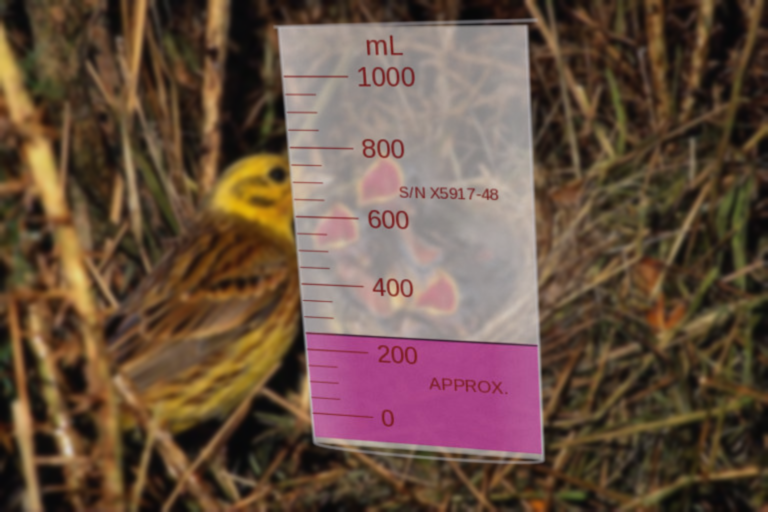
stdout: {"value": 250, "unit": "mL"}
